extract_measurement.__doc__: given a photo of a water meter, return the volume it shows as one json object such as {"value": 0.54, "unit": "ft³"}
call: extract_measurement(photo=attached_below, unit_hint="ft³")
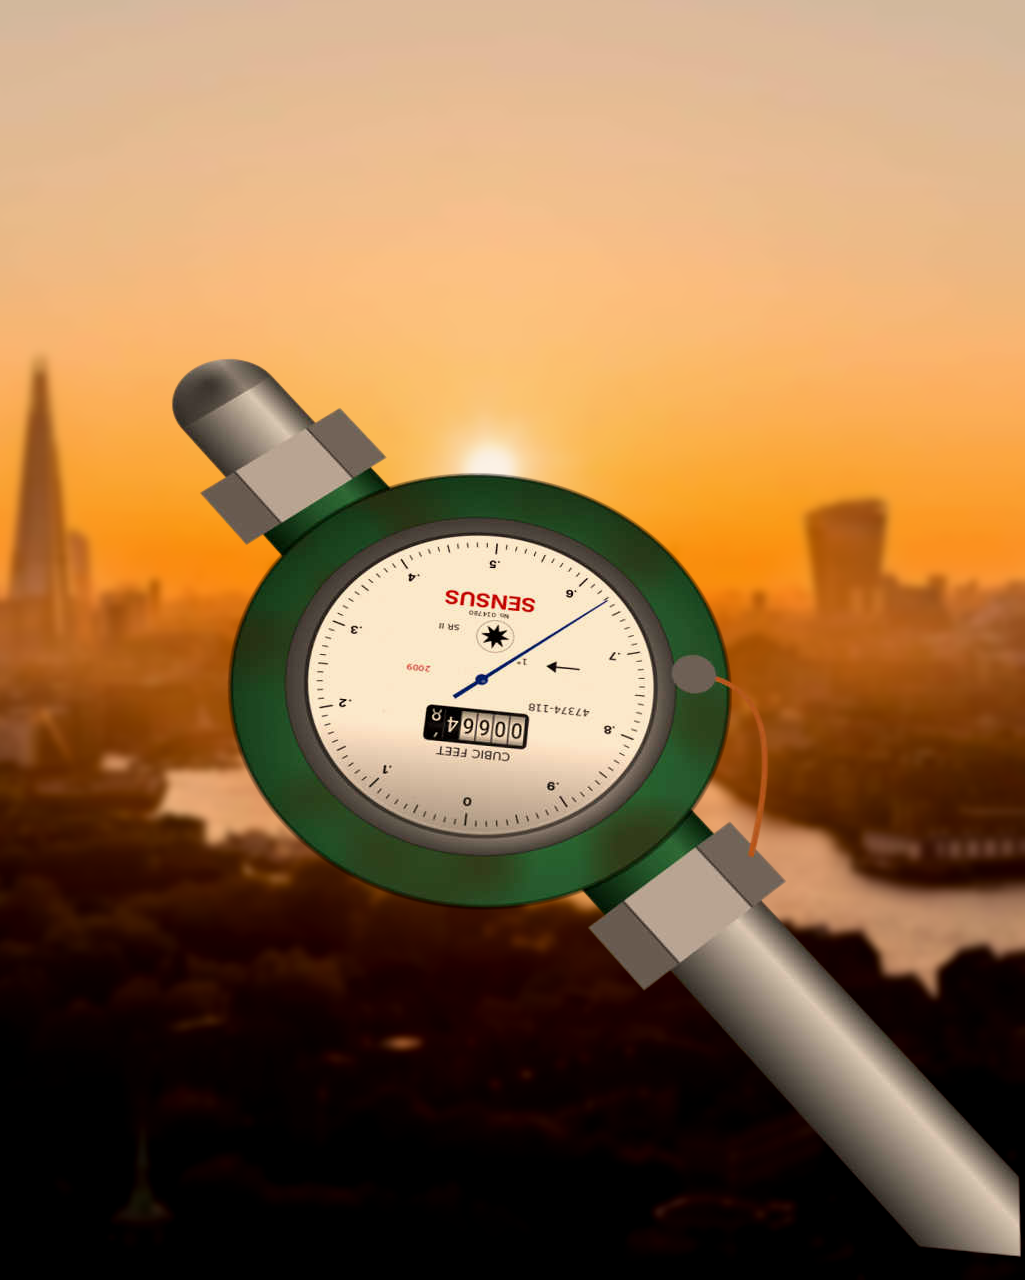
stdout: {"value": 6647.63, "unit": "ft³"}
